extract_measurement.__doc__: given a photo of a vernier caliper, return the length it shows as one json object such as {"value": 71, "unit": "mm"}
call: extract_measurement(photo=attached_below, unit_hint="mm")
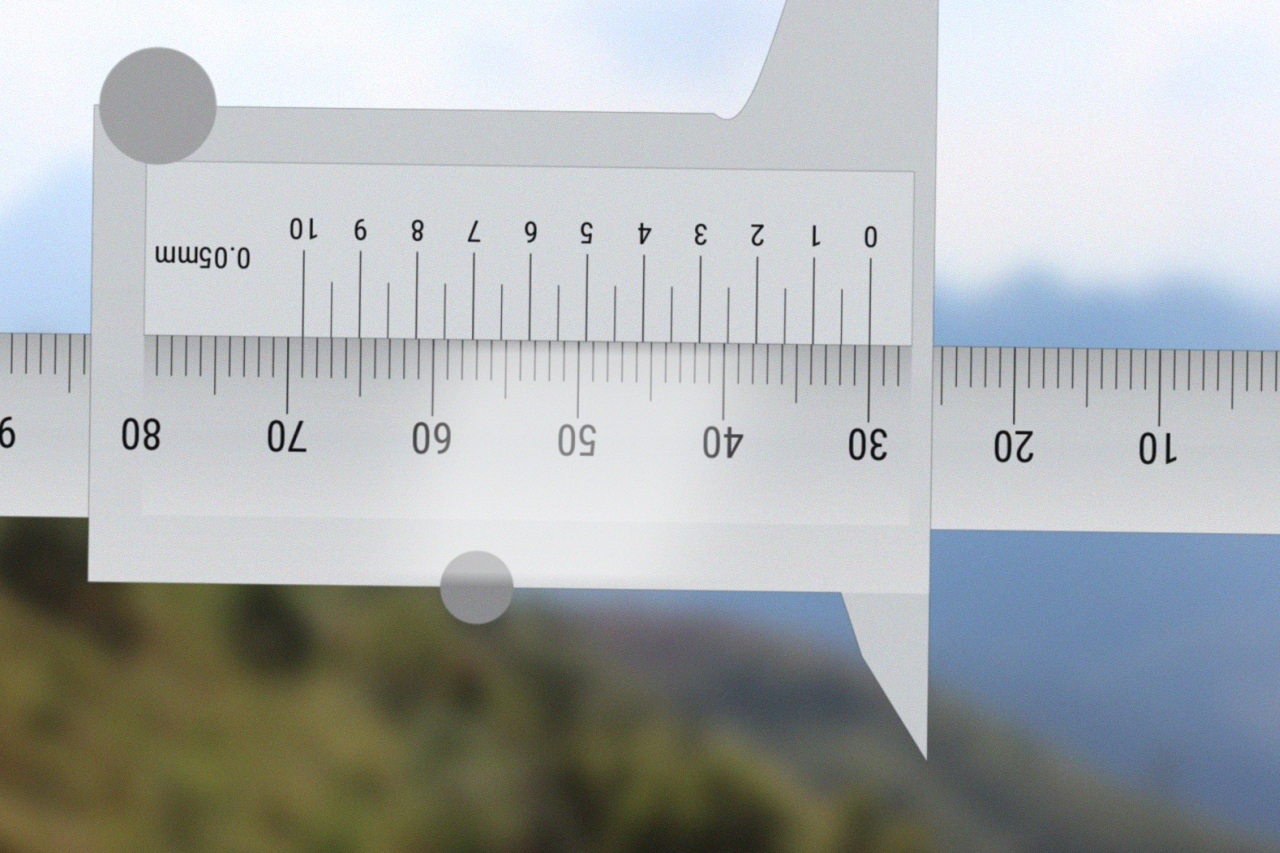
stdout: {"value": 30.0, "unit": "mm"}
